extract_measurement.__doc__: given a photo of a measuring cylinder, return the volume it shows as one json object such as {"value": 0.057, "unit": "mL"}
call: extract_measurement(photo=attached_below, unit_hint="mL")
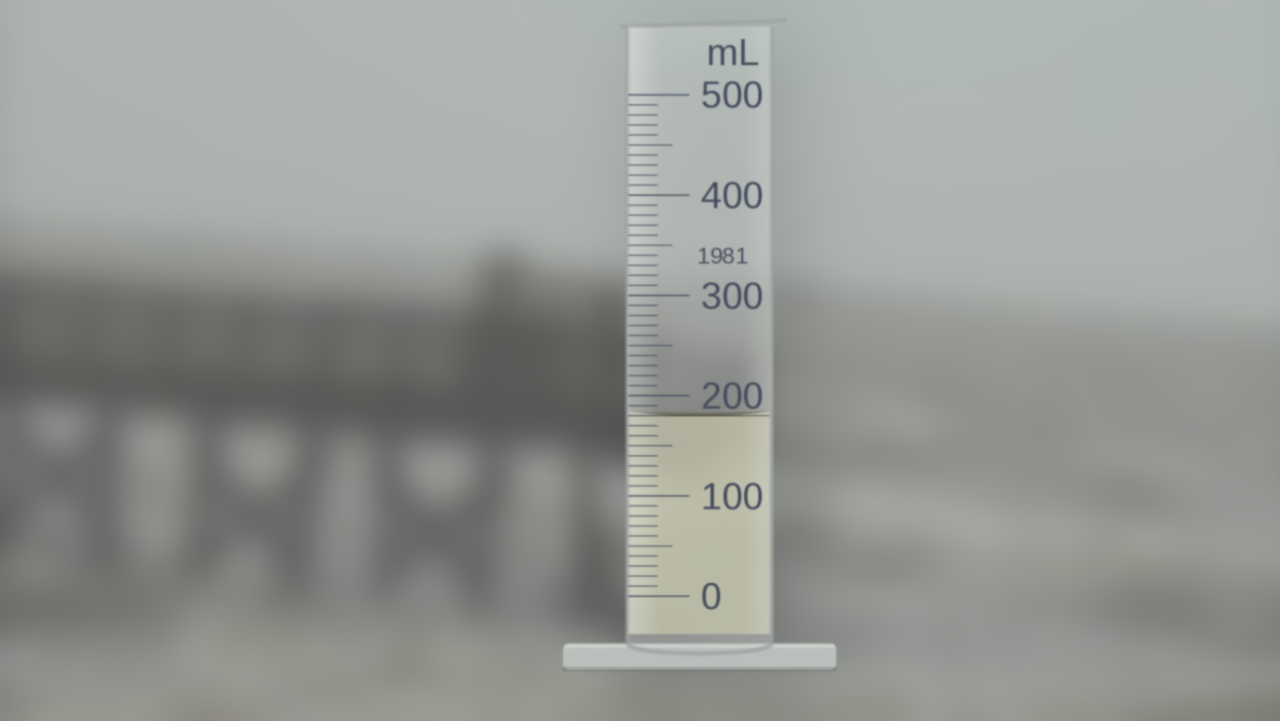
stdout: {"value": 180, "unit": "mL"}
